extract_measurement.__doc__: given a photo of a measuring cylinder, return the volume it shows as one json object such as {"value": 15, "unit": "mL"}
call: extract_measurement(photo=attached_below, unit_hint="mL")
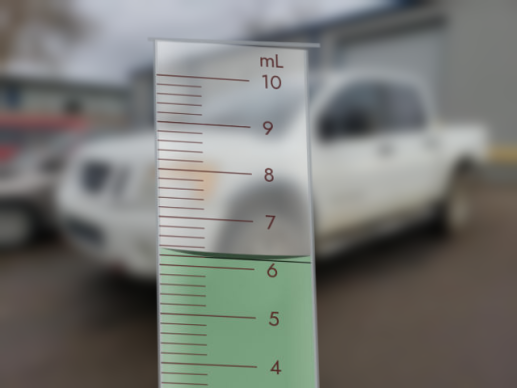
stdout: {"value": 6.2, "unit": "mL"}
